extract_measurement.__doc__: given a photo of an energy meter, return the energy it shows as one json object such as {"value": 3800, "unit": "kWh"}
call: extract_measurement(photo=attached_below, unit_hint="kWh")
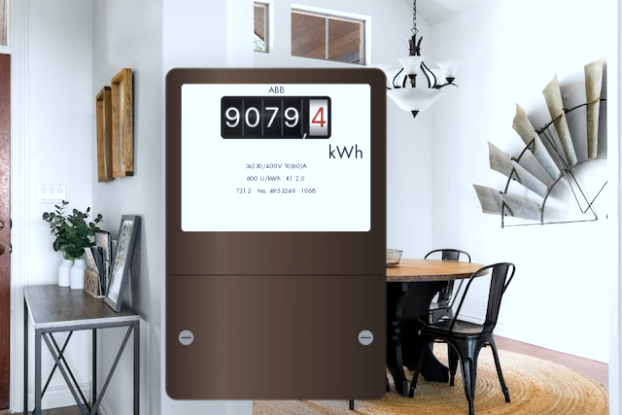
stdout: {"value": 9079.4, "unit": "kWh"}
